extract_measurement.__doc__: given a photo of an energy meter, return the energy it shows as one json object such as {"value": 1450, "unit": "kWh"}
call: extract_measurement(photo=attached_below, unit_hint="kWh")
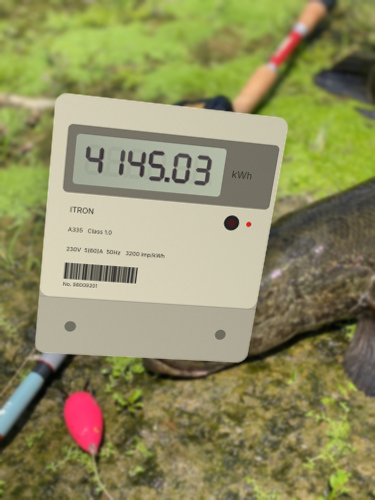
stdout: {"value": 4145.03, "unit": "kWh"}
